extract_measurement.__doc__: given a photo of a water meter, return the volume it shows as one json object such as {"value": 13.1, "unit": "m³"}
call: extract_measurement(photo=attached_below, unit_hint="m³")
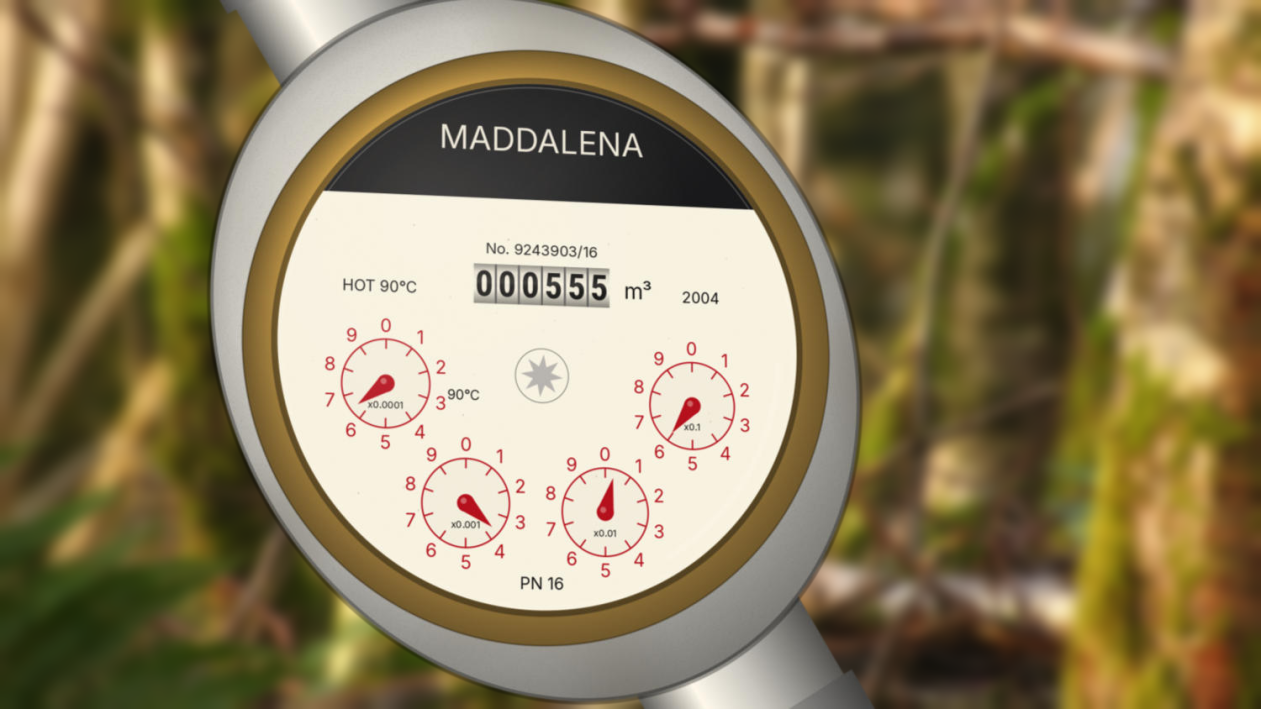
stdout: {"value": 555.6036, "unit": "m³"}
